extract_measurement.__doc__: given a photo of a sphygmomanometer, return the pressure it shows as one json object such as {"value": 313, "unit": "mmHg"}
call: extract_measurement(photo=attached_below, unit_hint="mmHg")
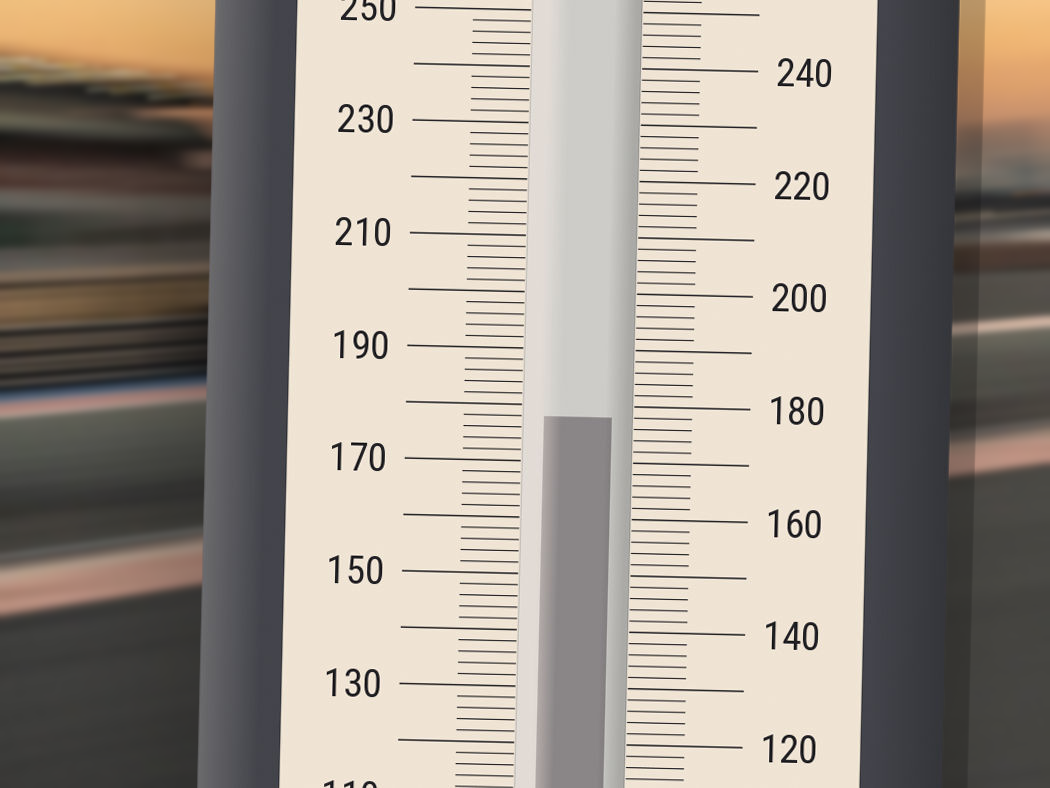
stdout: {"value": 178, "unit": "mmHg"}
